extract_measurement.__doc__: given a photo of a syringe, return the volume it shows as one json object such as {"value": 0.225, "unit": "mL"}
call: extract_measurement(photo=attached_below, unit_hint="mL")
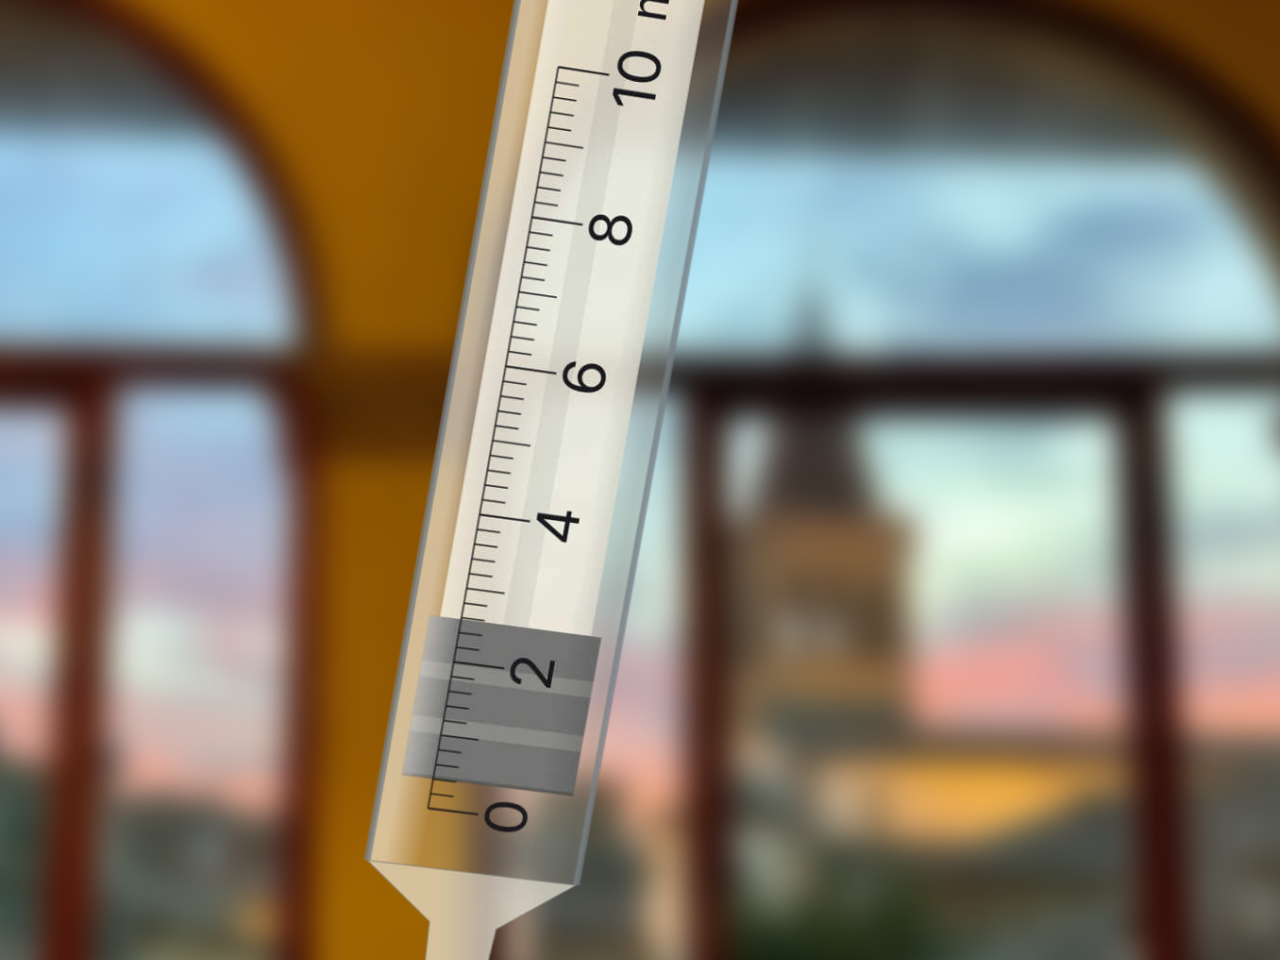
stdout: {"value": 0.4, "unit": "mL"}
